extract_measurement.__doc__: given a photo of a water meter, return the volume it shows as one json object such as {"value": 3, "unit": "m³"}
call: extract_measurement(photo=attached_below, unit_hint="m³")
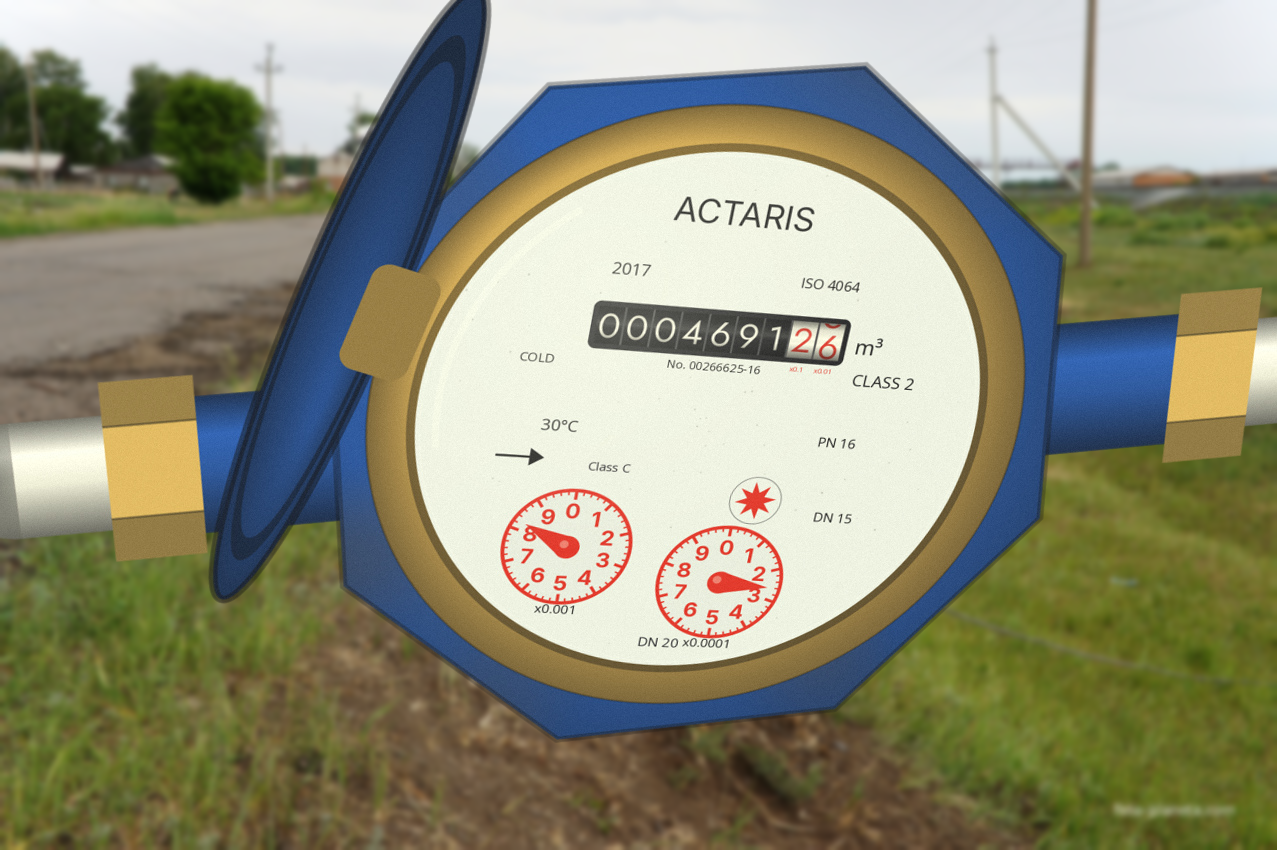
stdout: {"value": 4691.2582, "unit": "m³"}
